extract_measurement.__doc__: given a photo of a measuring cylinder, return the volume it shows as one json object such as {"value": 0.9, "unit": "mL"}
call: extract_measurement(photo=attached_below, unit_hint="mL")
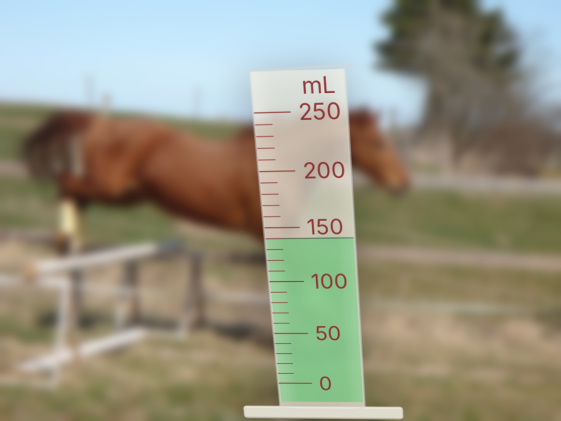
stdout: {"value": 140, "unit": "mL"}
